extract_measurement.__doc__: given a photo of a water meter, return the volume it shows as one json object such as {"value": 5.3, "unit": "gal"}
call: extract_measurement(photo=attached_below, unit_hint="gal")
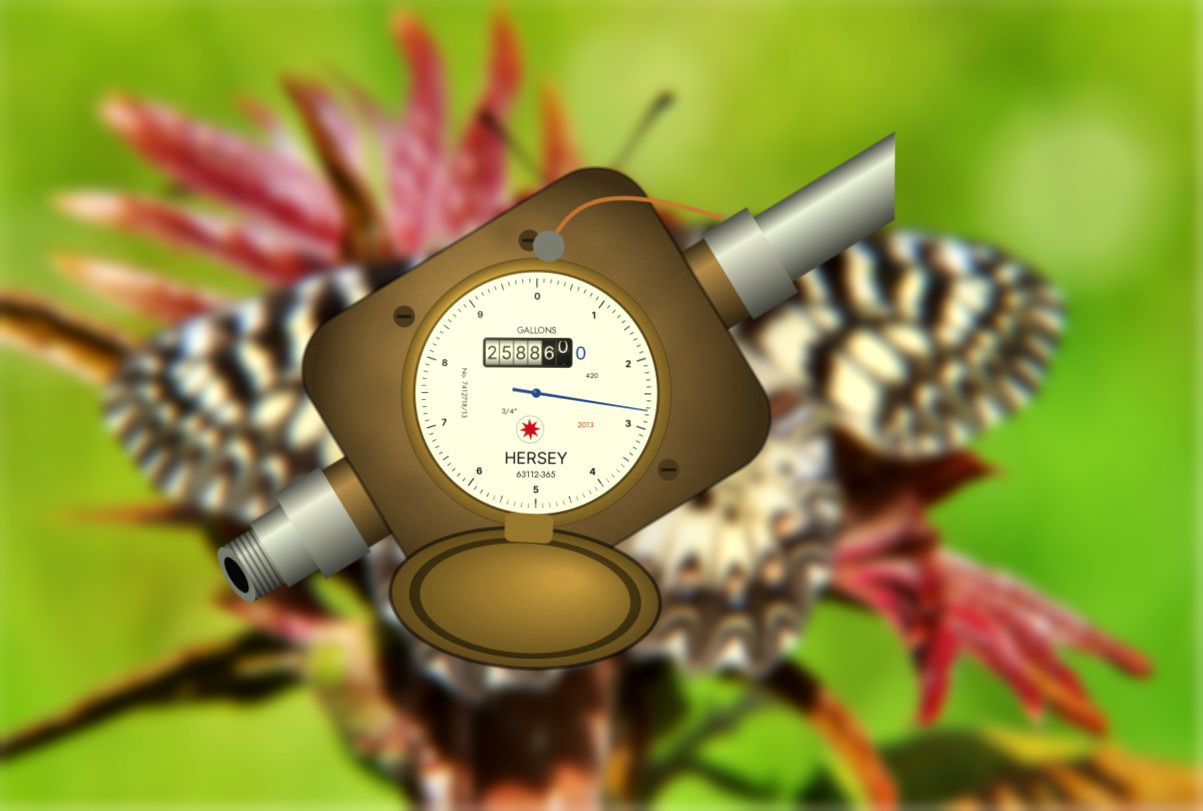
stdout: {"value": 2588602.7, "unit": "gal"}
